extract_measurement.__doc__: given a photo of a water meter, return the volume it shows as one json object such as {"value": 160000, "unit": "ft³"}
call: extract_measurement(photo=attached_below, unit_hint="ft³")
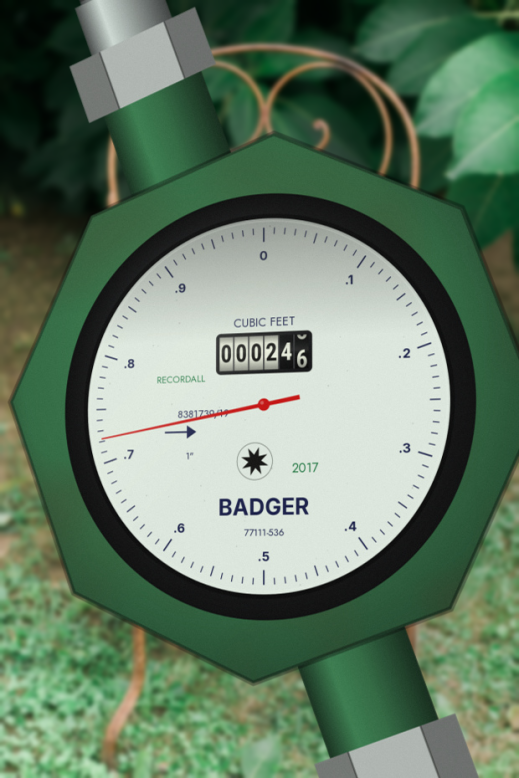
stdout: {"value": 245.72, "unit": "ft³"}
